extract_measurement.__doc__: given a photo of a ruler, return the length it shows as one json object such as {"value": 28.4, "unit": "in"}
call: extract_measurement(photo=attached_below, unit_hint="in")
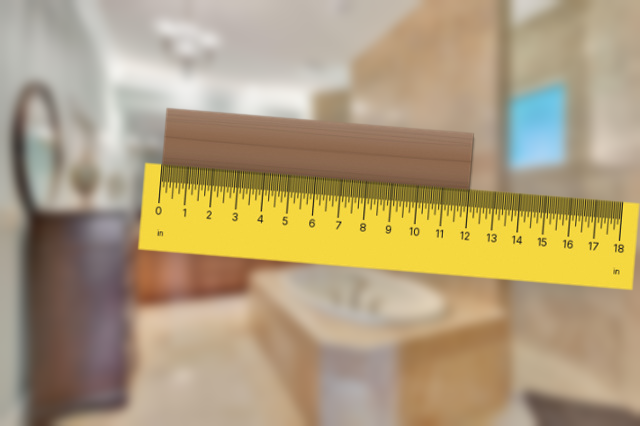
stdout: {"value": 12, "unit": "in"}
